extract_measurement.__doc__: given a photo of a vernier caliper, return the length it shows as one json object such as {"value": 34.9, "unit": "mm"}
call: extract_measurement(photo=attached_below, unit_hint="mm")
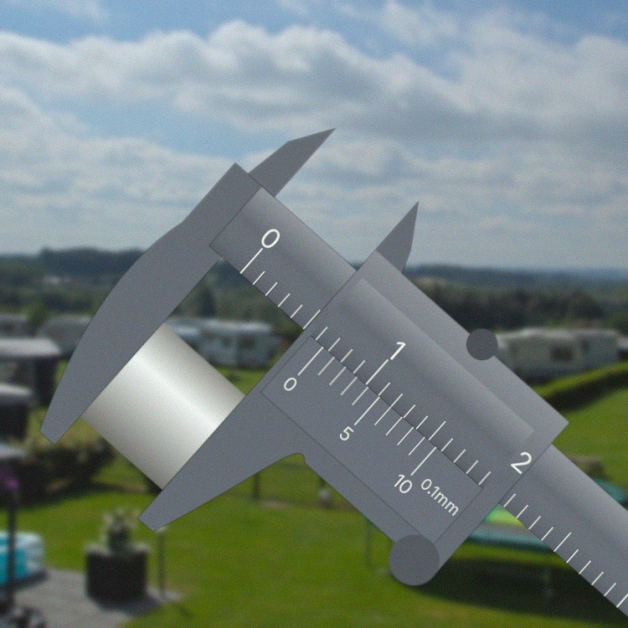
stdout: {"value": 6.6, "unit": "mm"}
